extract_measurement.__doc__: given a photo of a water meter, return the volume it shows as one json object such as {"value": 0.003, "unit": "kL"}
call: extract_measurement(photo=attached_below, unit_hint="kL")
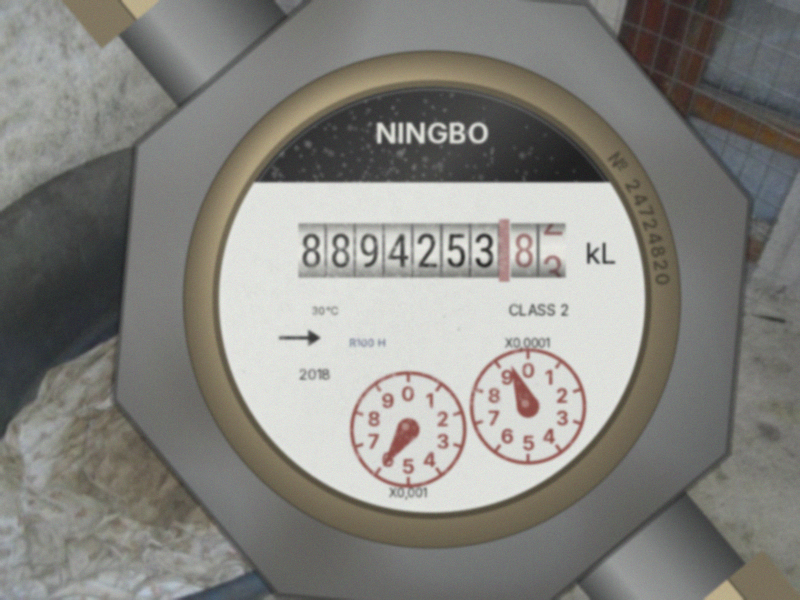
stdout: {"value": 8894253.8259, "unit": "kL"}
